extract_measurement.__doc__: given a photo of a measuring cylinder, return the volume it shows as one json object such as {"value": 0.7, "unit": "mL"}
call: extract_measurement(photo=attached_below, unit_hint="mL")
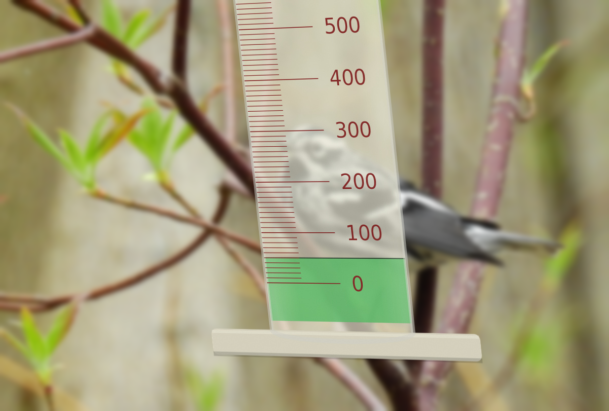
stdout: {"value": 50, "unit": "mL"}
